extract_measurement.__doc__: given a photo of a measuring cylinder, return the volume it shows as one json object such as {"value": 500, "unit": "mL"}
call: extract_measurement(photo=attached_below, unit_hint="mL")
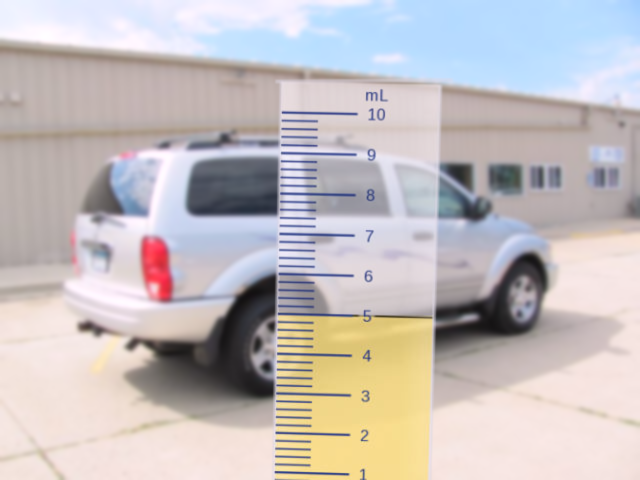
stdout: {"value": 5, "unit": "mL"}
